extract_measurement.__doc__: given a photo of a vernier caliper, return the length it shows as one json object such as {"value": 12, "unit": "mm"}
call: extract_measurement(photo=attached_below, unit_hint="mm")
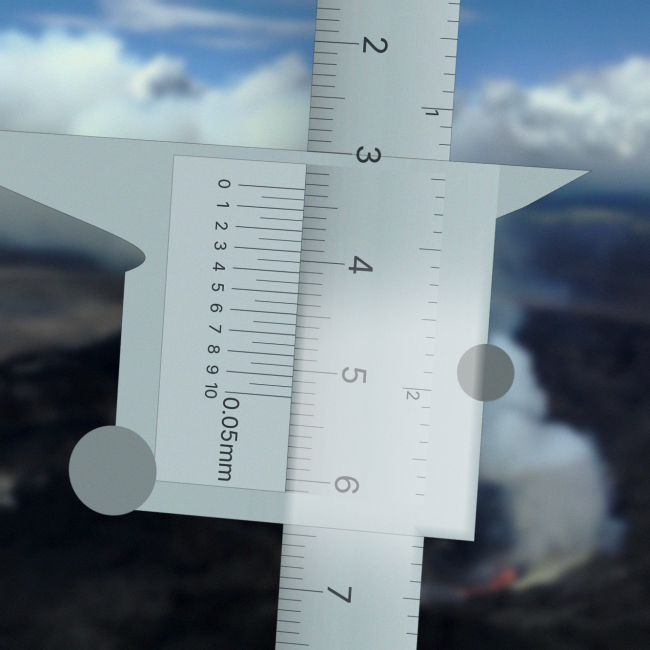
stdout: {"value": 33.5, "unit": "mm"}
